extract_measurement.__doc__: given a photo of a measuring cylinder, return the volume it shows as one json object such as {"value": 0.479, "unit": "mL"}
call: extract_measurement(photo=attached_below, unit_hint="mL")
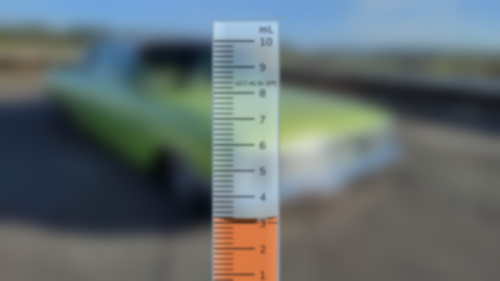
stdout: {"value": 3, "unit": "mL"}
